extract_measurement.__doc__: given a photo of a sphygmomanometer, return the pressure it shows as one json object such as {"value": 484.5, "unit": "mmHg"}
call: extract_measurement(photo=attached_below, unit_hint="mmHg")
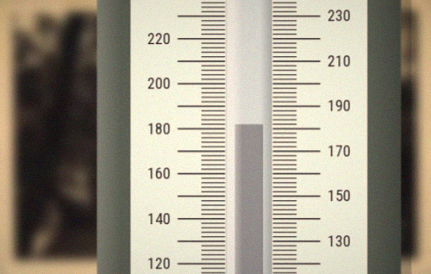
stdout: {"value": 182, "unit": "mmHg"}
